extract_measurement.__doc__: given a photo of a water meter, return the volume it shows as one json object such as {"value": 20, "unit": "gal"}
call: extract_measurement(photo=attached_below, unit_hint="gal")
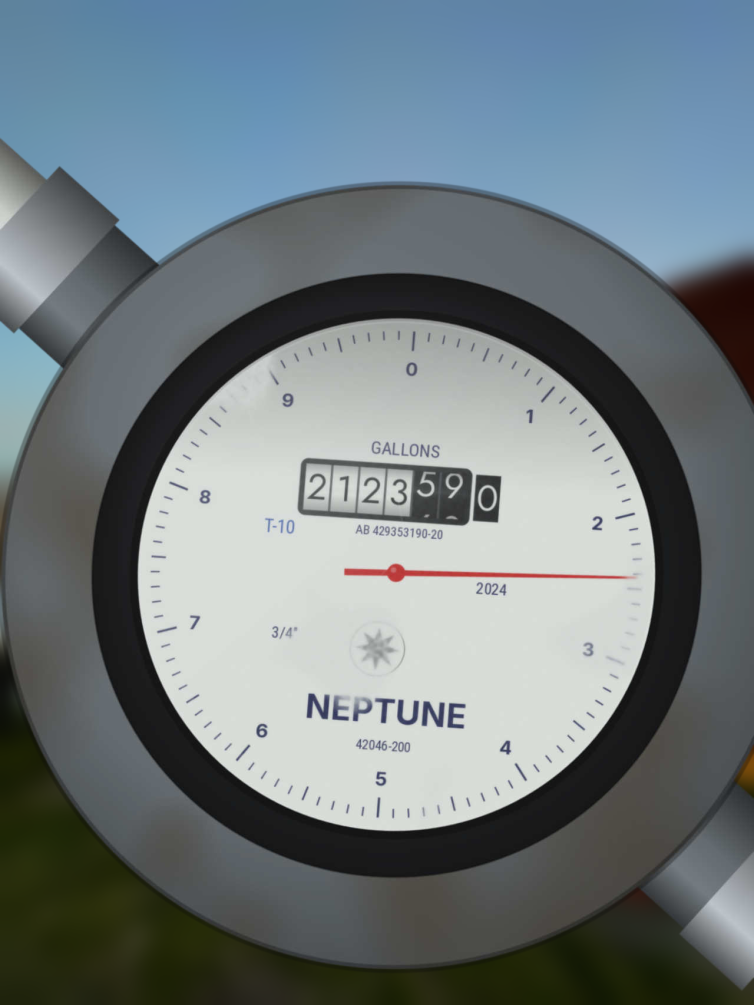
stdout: {"value": 2123592.4, "unit": "gal"}
